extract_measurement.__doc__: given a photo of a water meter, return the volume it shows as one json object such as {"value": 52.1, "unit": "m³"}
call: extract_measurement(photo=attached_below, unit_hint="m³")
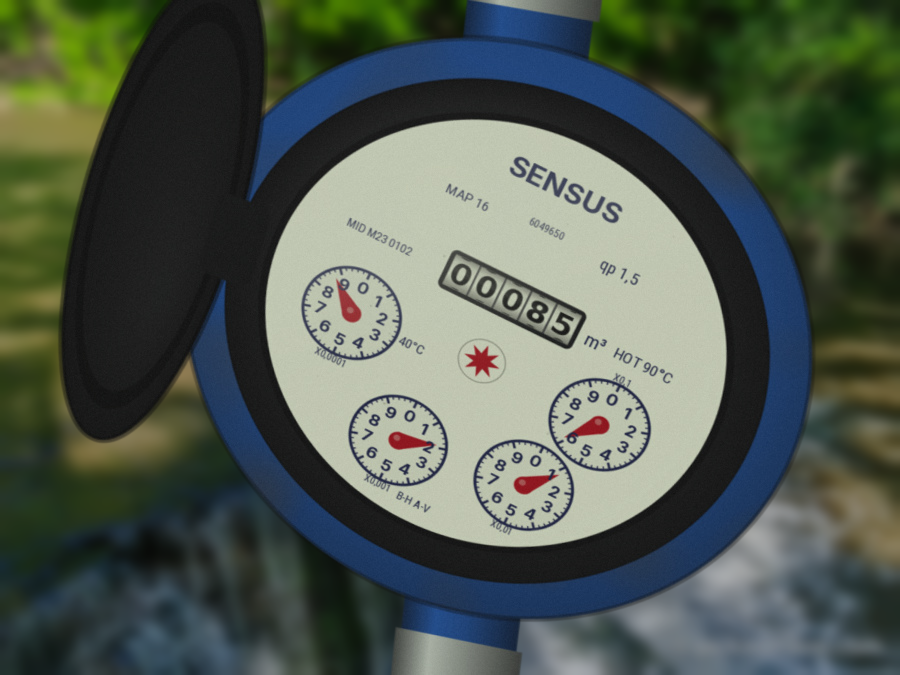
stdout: {"value": 85.6118, "unit": "m³"}
